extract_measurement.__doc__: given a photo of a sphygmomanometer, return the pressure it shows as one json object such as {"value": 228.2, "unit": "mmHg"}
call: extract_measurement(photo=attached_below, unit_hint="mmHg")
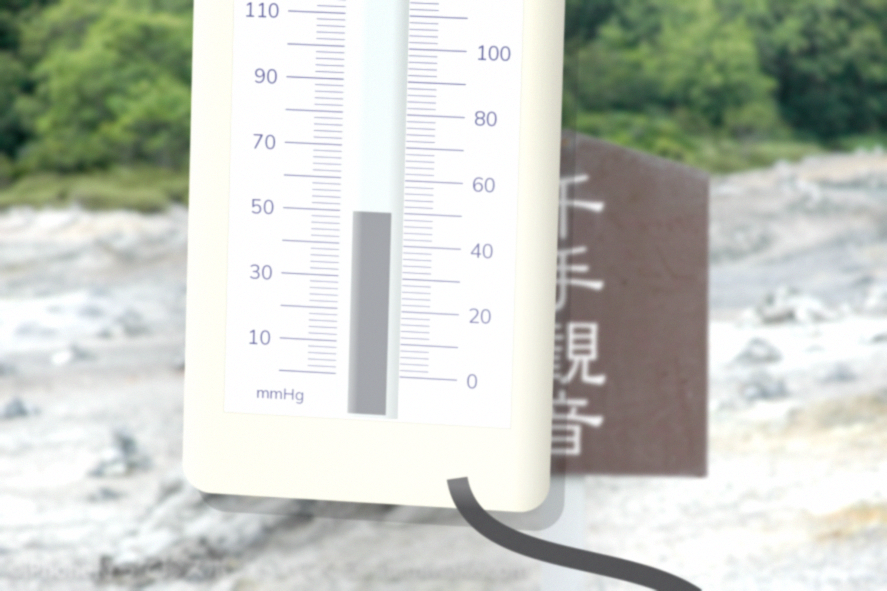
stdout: {"value": 50, "unit": "mmHg"}
